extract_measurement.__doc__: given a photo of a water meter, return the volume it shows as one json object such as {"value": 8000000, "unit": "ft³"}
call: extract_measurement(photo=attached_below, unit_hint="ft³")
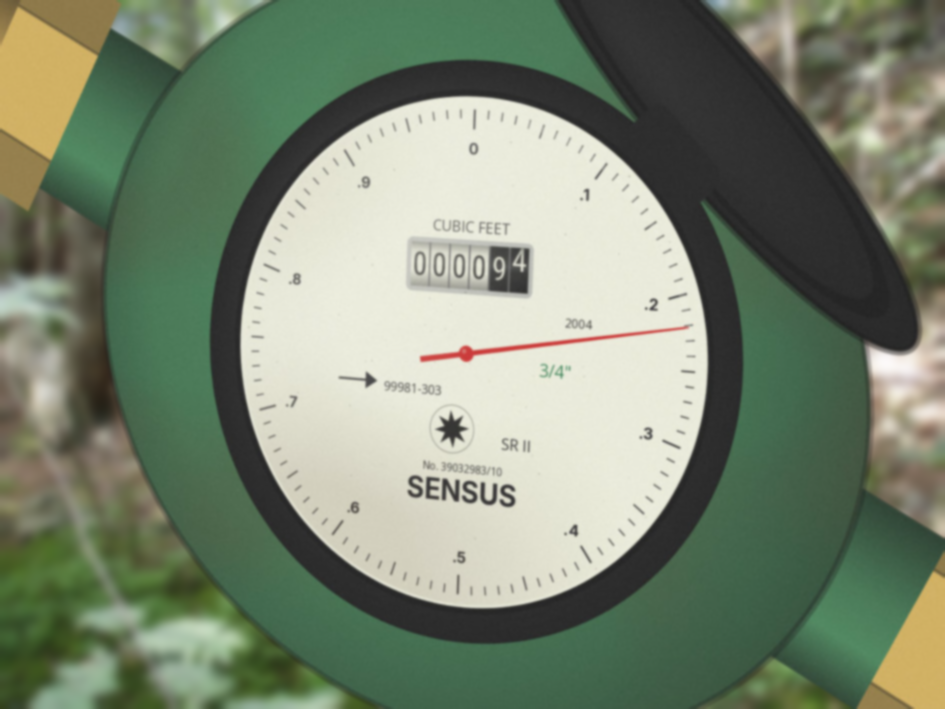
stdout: {"value": 94.22, "unit": "ft³"}
